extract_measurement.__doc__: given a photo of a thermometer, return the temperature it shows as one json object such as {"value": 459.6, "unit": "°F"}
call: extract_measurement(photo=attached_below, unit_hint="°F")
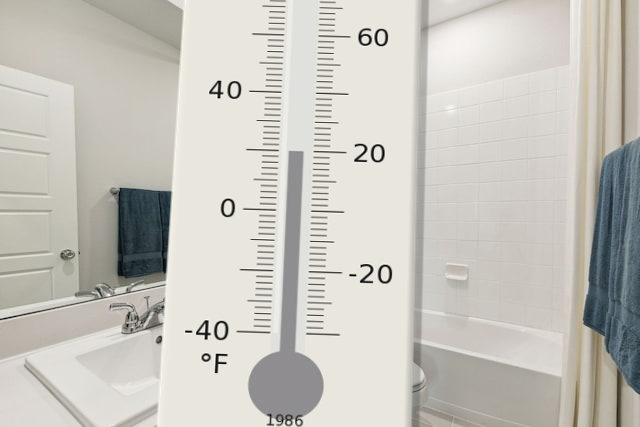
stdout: {"value": 20, "unit": "°F"}
